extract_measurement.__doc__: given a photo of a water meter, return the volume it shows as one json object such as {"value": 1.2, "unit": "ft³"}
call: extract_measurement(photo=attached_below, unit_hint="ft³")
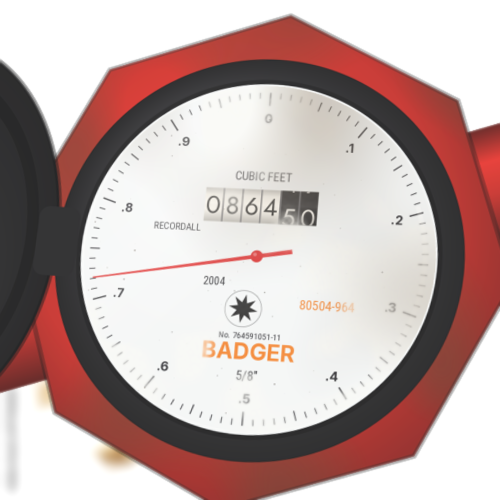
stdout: {"value": 86449.72, "unit": "ft³"}
